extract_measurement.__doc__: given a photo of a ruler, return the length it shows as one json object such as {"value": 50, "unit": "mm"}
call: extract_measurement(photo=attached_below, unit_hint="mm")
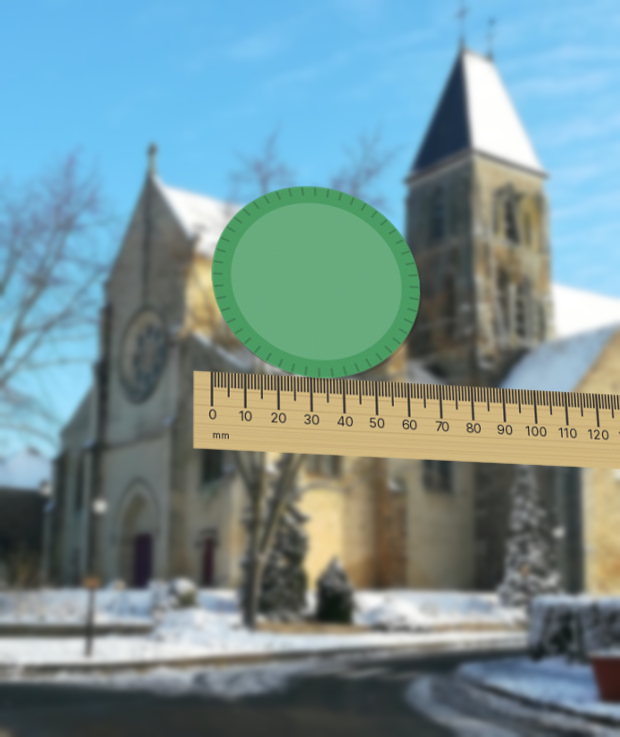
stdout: {"value": 65, "unit": "mm"}
